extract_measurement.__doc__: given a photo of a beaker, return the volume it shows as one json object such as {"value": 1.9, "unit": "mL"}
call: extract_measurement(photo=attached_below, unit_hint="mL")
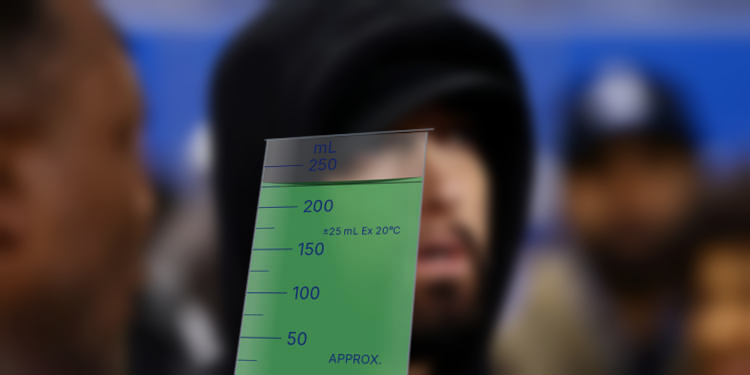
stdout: {"value": 225, "unit": "mL"}
